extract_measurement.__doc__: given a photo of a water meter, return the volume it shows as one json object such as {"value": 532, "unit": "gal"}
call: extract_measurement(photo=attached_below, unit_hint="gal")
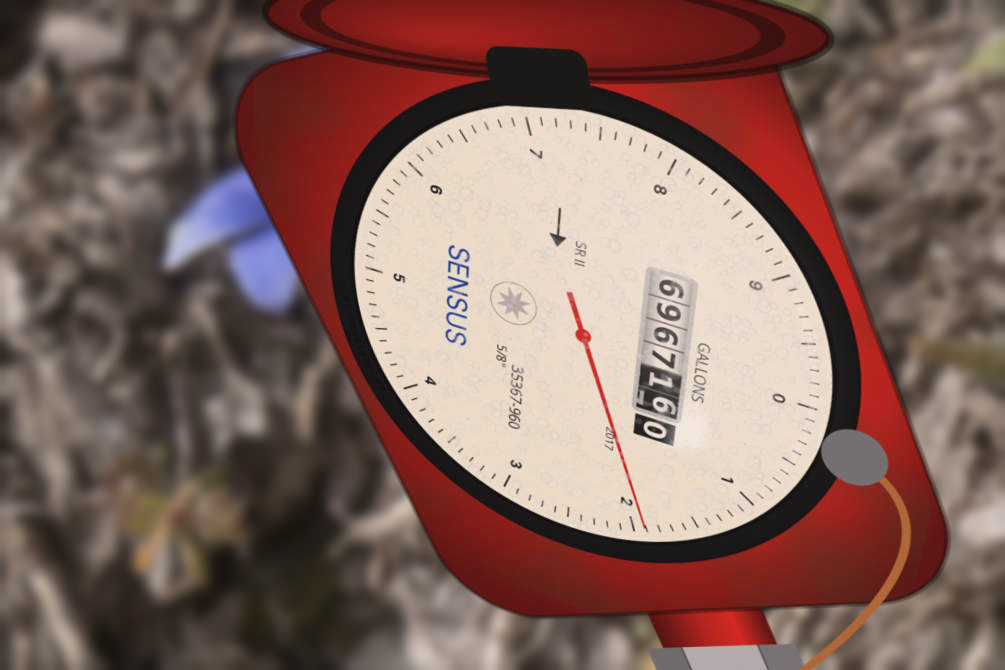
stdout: {"value": 6967161.9, "unit": "gal"}
